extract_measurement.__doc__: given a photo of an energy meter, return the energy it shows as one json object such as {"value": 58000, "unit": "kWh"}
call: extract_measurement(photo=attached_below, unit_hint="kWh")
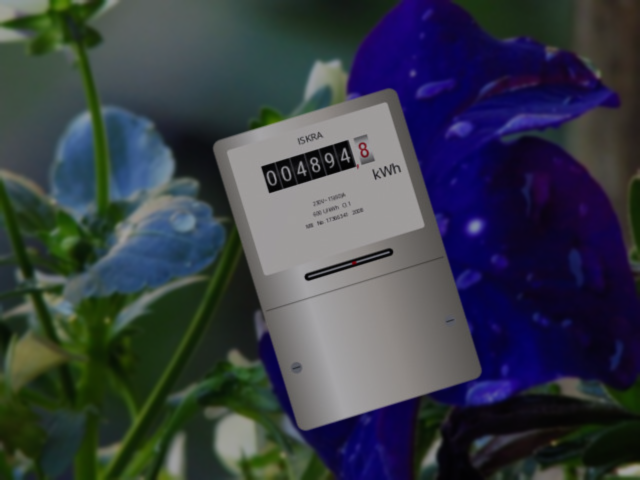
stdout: {"value": 4894.8, "unit": "kWh"}
